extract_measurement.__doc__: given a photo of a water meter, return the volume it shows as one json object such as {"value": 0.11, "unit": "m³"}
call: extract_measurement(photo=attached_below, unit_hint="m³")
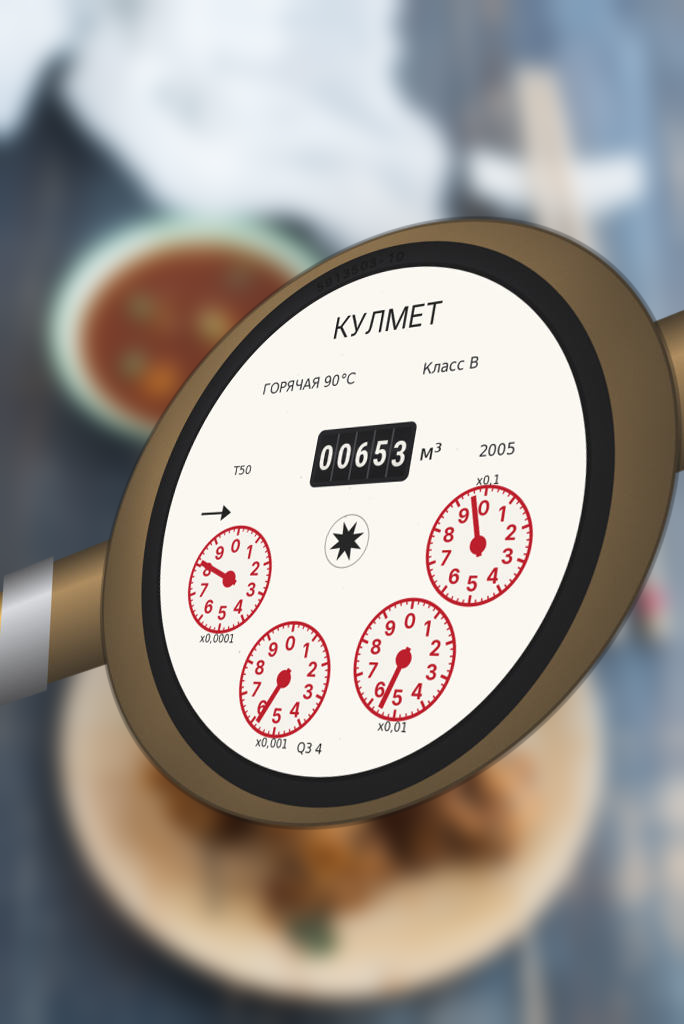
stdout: {"value": 652.9558, "unit": "m³"}
